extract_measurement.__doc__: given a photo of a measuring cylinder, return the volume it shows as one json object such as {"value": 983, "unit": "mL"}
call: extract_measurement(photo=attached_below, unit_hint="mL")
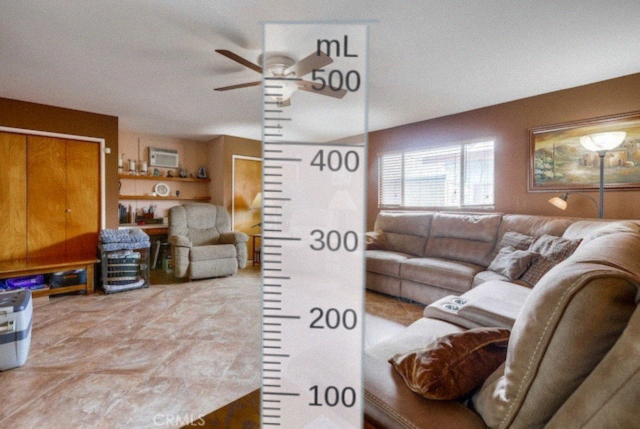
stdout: {"value": 420, "unit": "mL"}
